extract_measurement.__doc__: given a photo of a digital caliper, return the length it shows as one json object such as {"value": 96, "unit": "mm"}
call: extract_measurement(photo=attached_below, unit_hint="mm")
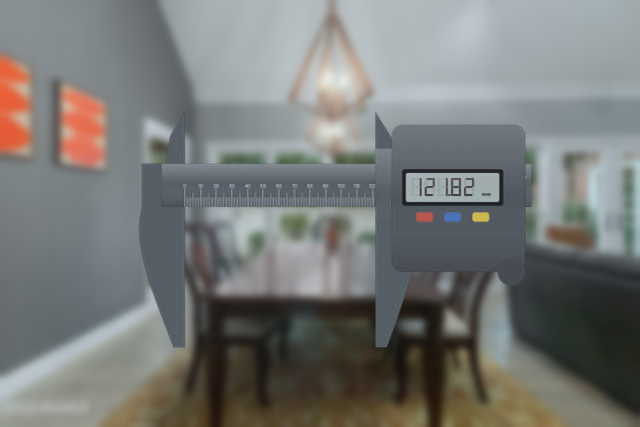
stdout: {"value": 121.82, "unit": "mm"}
